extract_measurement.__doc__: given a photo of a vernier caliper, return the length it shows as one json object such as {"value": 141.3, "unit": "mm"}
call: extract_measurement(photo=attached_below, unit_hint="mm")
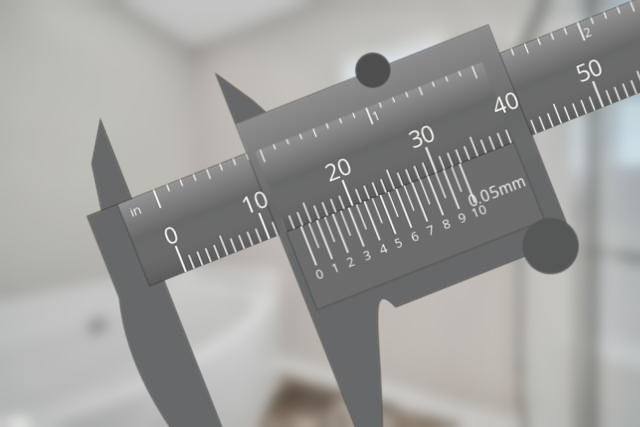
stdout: {"value": 13.8, "unit": "mm"}
